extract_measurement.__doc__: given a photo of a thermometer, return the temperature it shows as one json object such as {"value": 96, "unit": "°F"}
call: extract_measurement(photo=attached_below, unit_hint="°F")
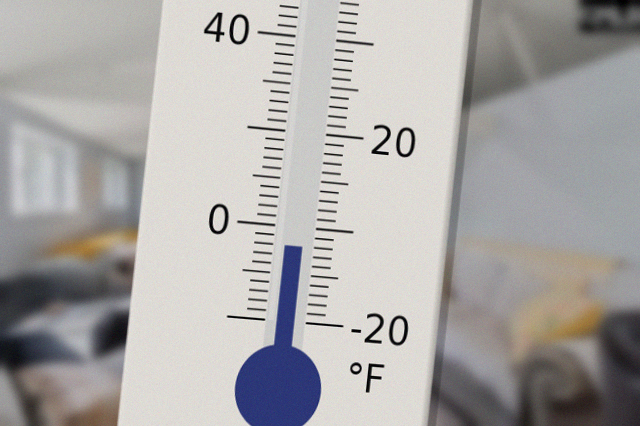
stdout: {"value": -4, "unit": "°F"}
